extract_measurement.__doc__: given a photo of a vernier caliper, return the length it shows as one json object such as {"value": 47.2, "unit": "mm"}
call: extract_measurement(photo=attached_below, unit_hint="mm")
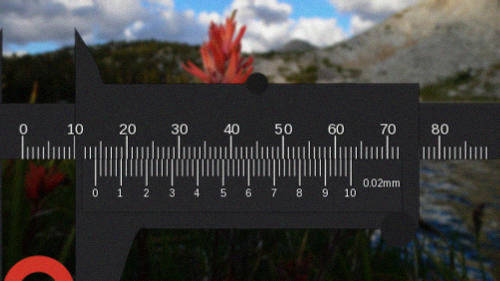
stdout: {"value": 14.0, "unit": "mm"}
